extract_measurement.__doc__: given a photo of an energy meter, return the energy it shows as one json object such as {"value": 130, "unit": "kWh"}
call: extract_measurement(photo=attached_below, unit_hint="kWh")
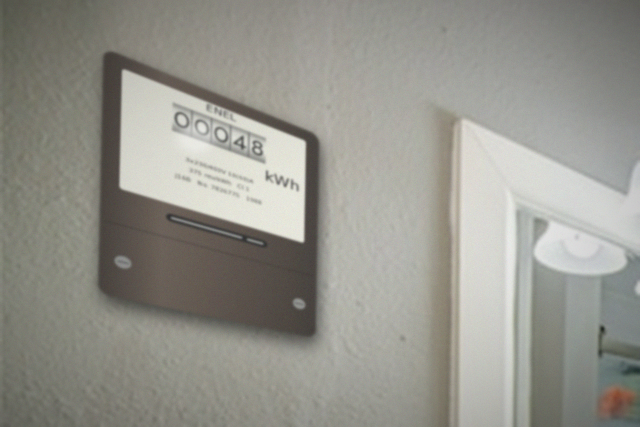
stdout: {"value": 48, "unit": "kWh"}
